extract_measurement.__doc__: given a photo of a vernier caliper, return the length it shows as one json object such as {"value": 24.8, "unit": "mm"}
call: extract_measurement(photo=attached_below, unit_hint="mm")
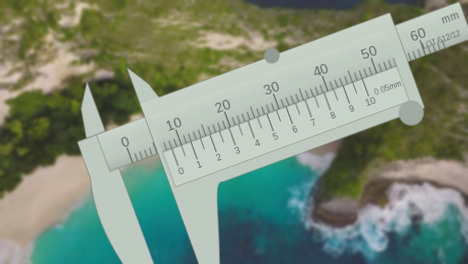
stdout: {"value": 8.0, "unit": "mm"}
